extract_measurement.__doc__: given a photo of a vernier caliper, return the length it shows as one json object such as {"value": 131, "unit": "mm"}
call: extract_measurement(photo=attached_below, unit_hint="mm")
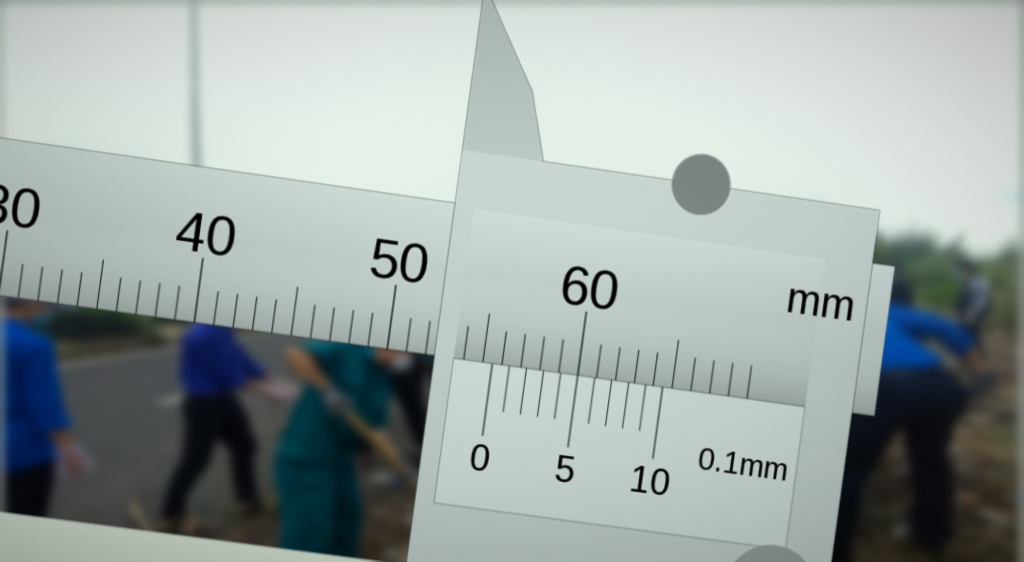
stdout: {"value": 55.5, "unit": "mm"}
